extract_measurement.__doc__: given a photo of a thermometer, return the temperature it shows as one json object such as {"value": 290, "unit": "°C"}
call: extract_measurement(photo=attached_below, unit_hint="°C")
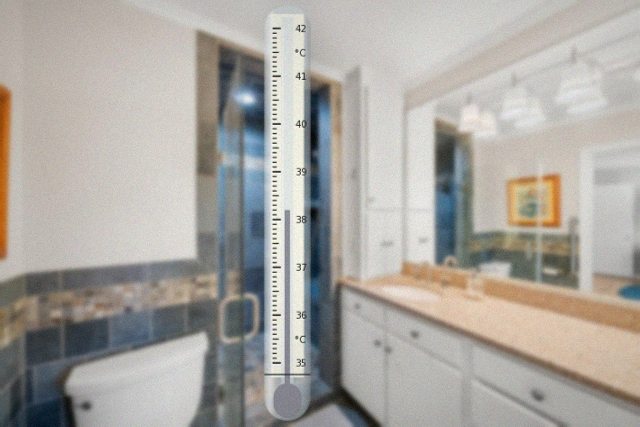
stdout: {"value": 38.2, "unit": "°C"}
